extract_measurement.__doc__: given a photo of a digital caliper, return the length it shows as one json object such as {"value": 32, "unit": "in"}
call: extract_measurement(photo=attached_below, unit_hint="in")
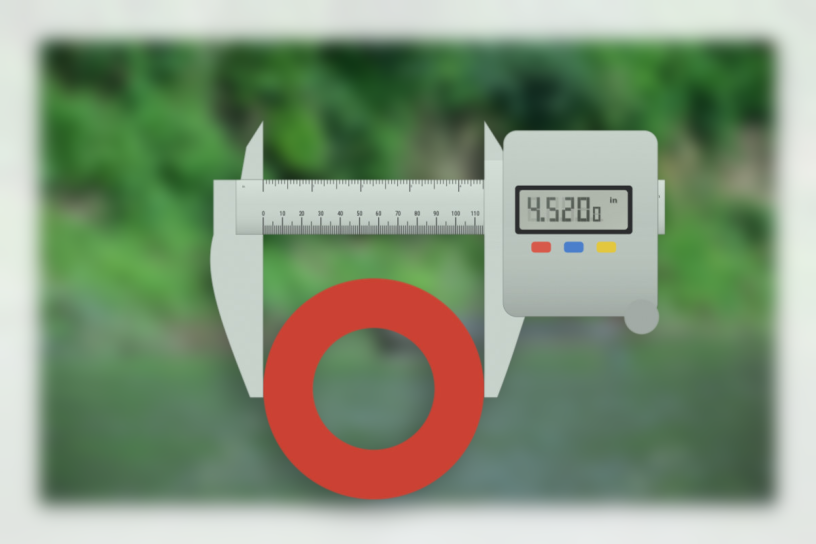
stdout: {"value": 4.5200, "unit": "in"}
